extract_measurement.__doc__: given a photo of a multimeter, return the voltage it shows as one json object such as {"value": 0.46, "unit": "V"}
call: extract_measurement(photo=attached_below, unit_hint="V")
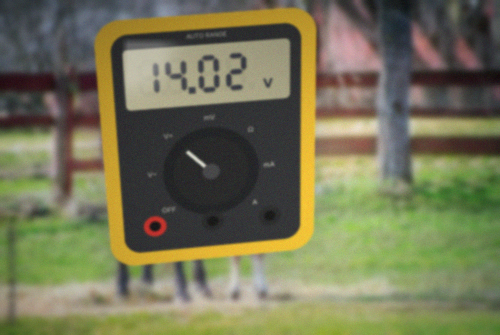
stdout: {"value": 14.02, "unit": "V"}
